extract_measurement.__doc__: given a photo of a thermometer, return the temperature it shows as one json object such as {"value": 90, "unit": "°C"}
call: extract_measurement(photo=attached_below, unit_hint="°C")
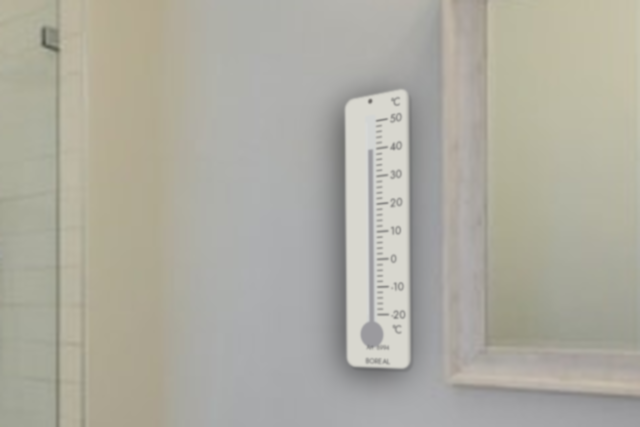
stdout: {"value": 40, "unit": "°C"}
